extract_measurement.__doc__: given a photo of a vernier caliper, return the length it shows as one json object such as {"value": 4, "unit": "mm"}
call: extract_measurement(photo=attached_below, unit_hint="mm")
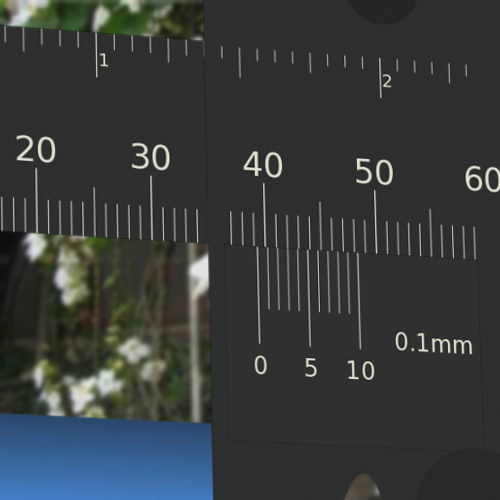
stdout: {"value": 39.3, "unit": "mm"}
